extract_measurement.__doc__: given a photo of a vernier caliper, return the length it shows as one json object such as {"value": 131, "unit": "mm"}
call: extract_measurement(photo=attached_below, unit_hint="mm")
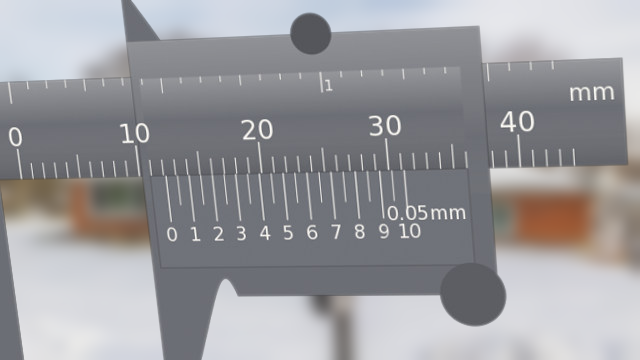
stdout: {"value": 12.2, "unit": "mm"}
